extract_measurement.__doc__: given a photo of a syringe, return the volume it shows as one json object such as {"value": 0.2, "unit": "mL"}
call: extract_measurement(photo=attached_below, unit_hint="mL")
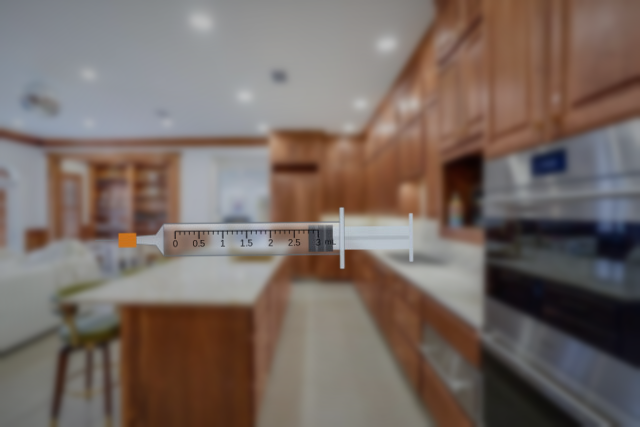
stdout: {"value": 2.8, "unit": "mL"}
